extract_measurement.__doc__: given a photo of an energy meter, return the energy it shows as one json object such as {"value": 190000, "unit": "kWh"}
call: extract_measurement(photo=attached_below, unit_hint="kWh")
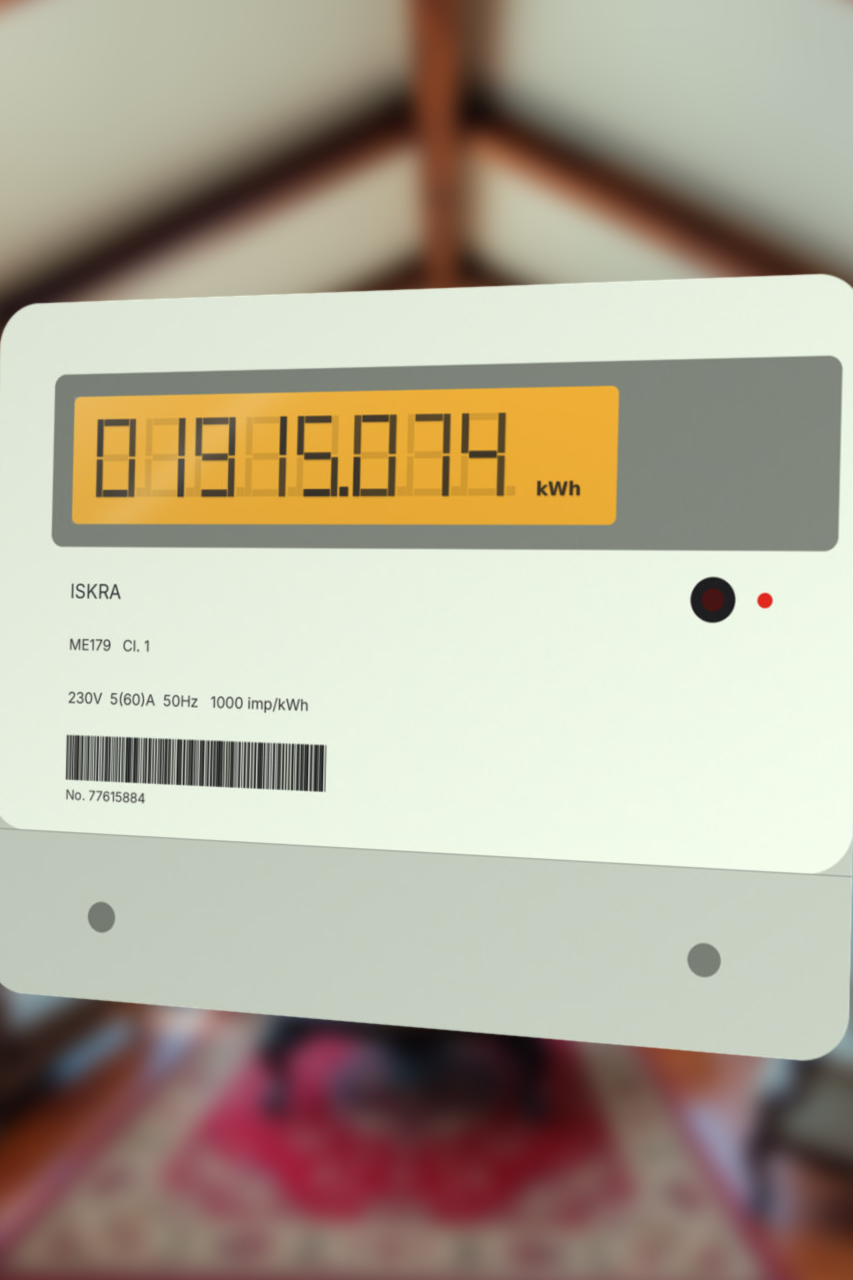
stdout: {"value": 1915.074, "unit": "kWh"}
